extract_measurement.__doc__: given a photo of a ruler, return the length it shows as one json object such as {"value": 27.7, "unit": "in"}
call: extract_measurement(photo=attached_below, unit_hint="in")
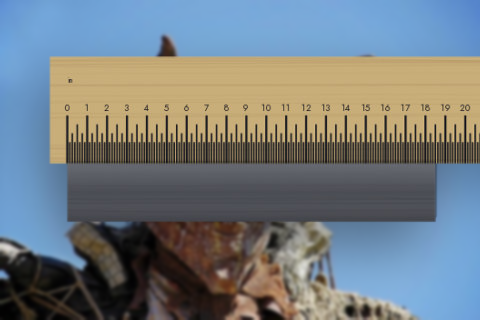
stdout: {"value": 18.5, "unit": "in"}
